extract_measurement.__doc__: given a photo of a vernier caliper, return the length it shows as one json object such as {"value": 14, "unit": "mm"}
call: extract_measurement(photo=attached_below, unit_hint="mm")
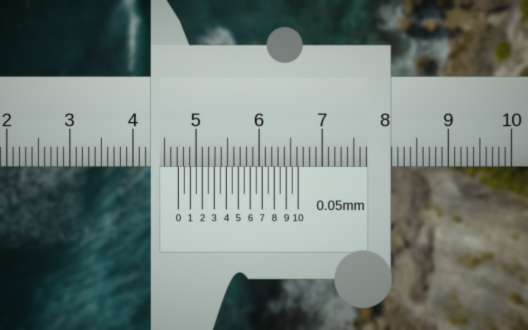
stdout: {"value": 47.2, "unit": "mm"}
